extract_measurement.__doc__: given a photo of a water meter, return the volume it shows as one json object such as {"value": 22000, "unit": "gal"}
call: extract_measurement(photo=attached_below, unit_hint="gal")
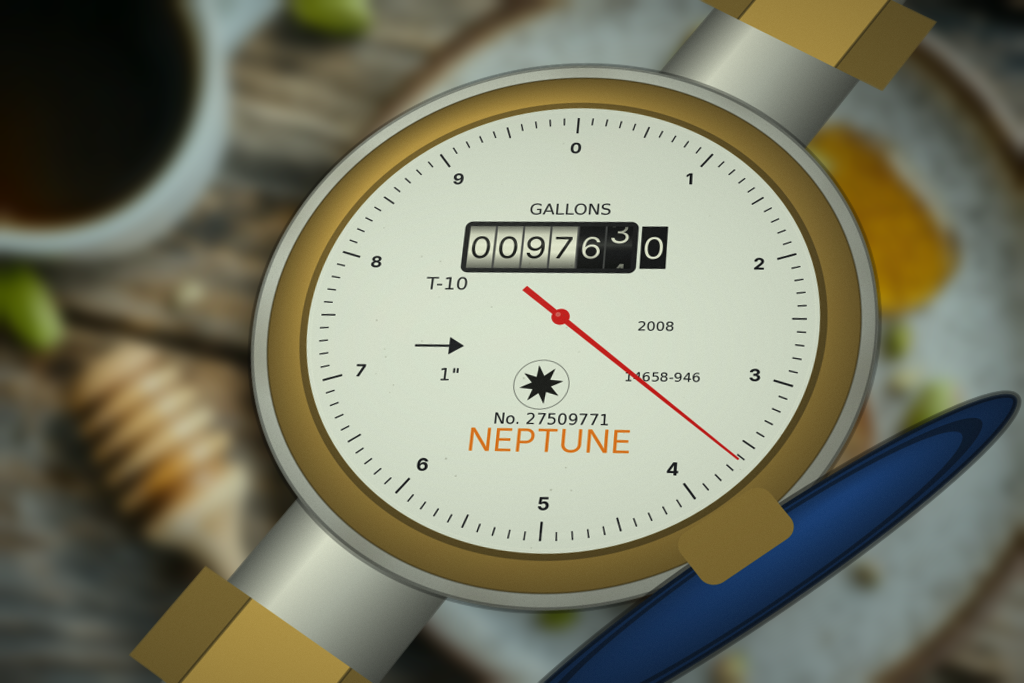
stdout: {"value": 97633.6, "unit": "gal"}
